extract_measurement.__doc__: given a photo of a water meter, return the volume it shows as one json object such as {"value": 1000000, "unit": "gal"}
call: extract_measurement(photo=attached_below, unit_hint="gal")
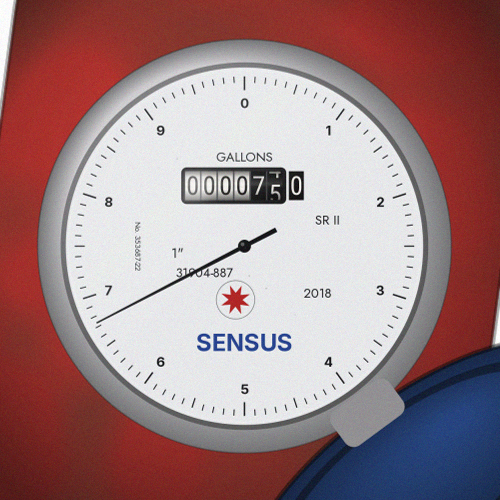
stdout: {"value": 746.7, "unit": "gal"}
